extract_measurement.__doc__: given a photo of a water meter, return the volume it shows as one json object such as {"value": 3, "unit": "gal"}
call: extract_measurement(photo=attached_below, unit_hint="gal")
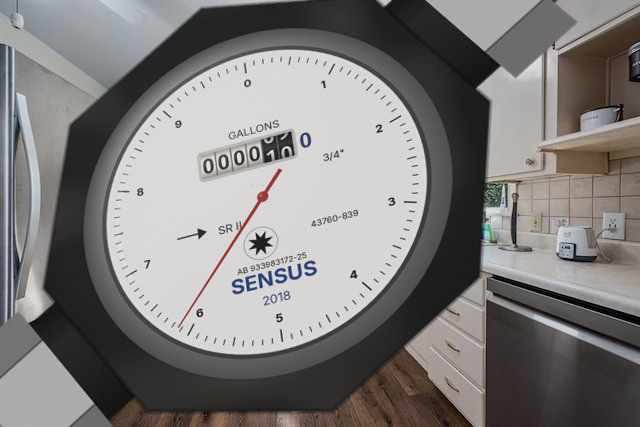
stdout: {"value": 96.1, "unit": "gal"}
